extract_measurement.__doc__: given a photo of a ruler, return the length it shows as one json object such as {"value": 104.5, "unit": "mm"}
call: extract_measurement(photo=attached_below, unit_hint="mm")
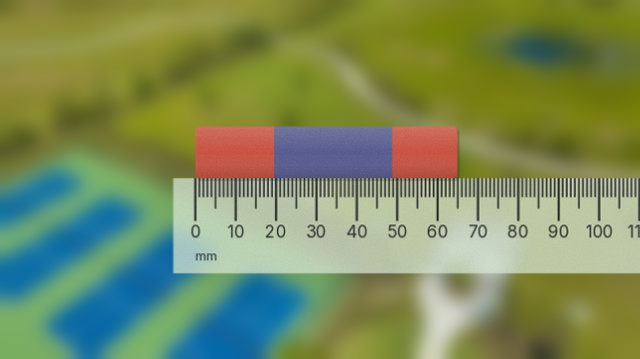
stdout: {"value": 65, "unit": "mm"}
